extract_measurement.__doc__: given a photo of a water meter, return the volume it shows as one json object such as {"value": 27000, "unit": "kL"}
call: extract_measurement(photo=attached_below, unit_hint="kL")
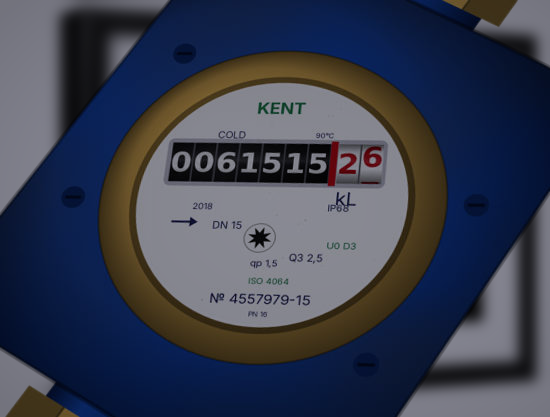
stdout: {"value": 61515.26, "unit": "kL"}
